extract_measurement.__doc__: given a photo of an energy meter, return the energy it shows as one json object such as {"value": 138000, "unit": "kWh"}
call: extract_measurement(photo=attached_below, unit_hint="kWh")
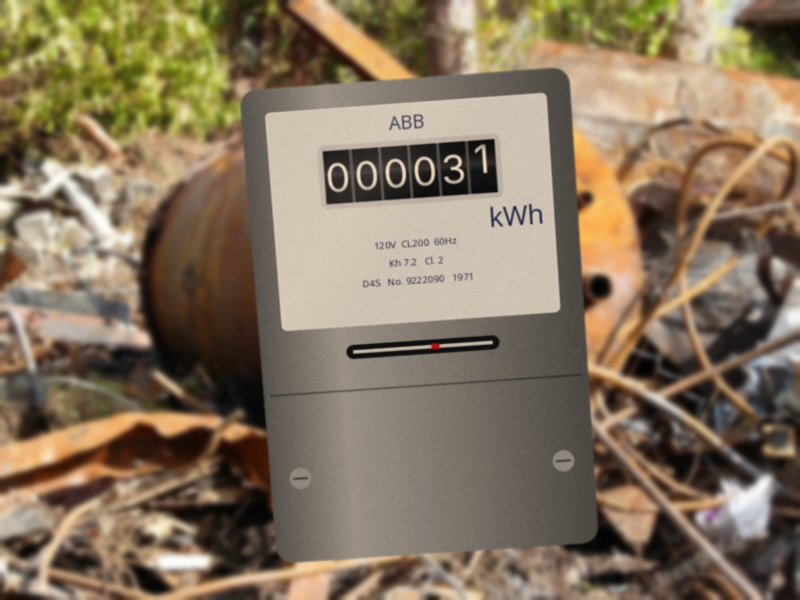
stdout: {"value": 31, "unit": "kWh"}
